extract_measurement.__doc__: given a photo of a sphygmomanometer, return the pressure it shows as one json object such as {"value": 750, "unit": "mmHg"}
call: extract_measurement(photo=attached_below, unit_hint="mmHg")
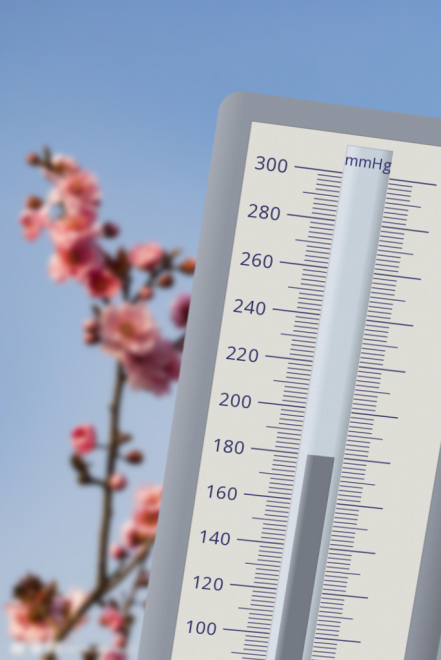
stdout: {"value": 180, "unit": "mmHg"}
